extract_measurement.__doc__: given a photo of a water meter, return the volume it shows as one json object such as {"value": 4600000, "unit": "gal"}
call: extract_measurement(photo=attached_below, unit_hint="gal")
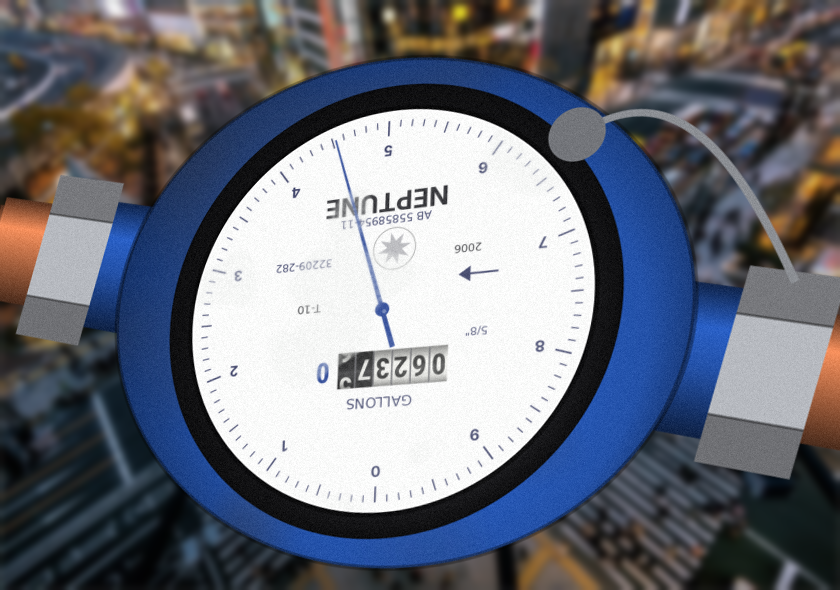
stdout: {"value": 623754.5, "unit": "gal"}
